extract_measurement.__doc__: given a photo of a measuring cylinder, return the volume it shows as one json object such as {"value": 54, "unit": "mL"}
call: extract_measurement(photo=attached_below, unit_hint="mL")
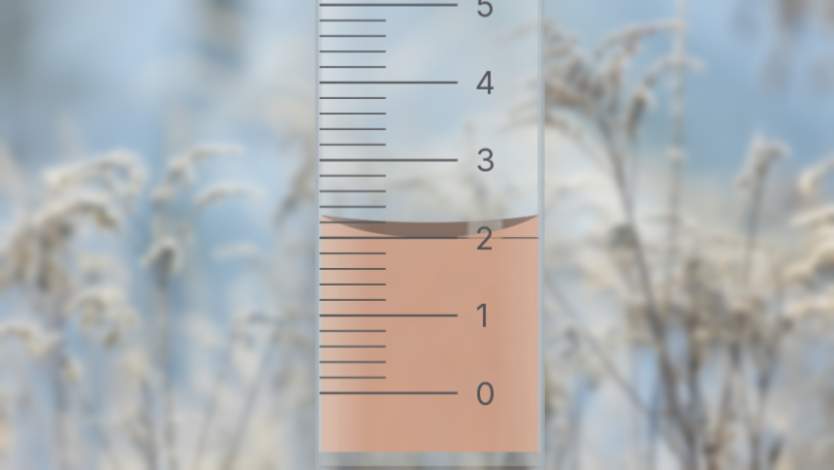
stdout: {"value": 2, "unit": "mL"}
